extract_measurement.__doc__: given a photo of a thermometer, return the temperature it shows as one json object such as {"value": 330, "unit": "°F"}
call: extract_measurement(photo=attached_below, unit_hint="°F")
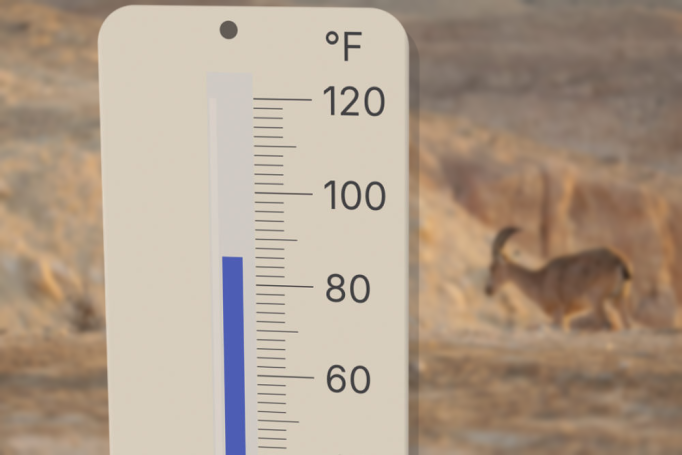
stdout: {"value": 86, "unit": "°F"}
